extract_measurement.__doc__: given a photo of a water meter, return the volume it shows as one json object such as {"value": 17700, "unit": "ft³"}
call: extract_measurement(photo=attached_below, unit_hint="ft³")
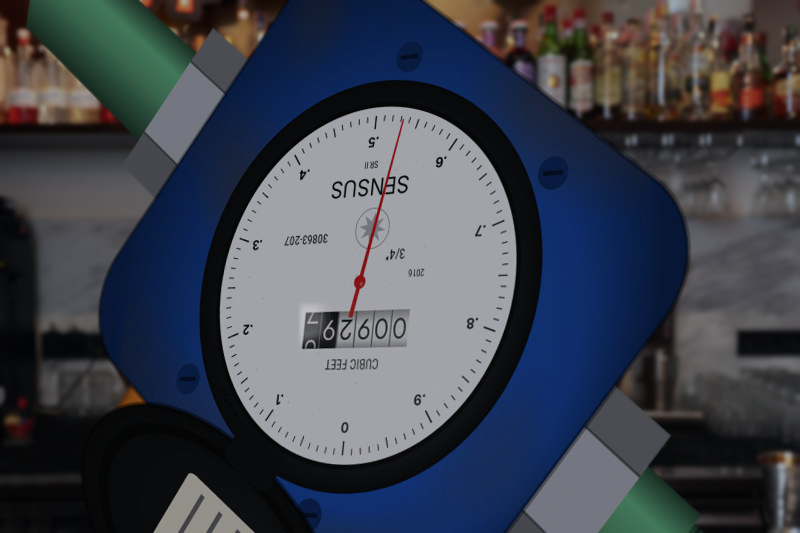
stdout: {"value": 9296.53, "unit": "ft³"}
